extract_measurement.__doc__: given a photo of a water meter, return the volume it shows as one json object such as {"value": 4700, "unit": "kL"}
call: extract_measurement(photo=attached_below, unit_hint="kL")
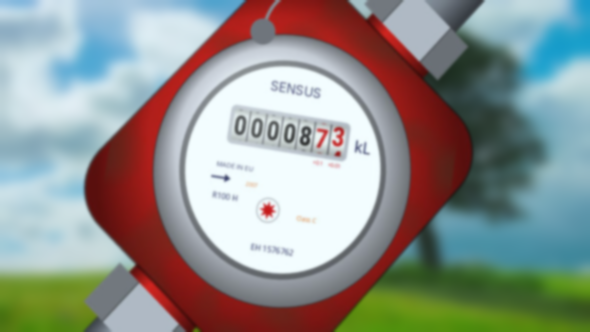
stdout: {"value": 8.73, "unit": "kL"}
